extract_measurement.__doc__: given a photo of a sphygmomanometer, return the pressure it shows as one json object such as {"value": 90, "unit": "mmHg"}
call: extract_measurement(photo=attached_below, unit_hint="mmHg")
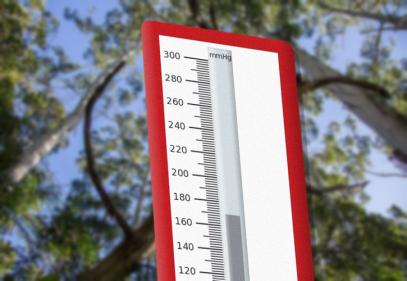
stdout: {"value": 170, "unit": "mmHg"}
